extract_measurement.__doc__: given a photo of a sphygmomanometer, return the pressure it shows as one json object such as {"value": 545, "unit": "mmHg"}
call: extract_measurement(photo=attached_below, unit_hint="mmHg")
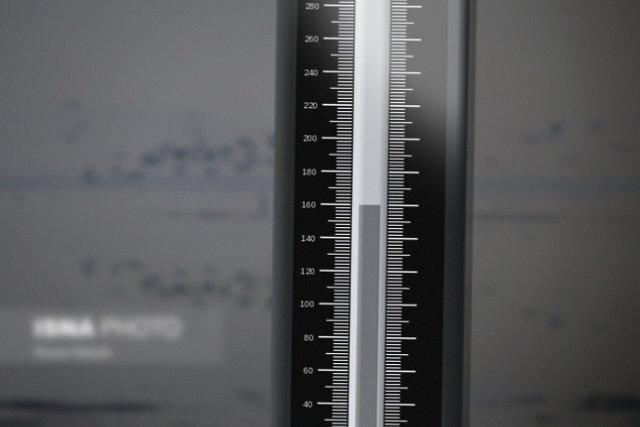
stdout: {"value": 160, "unit": "mmHg"}
